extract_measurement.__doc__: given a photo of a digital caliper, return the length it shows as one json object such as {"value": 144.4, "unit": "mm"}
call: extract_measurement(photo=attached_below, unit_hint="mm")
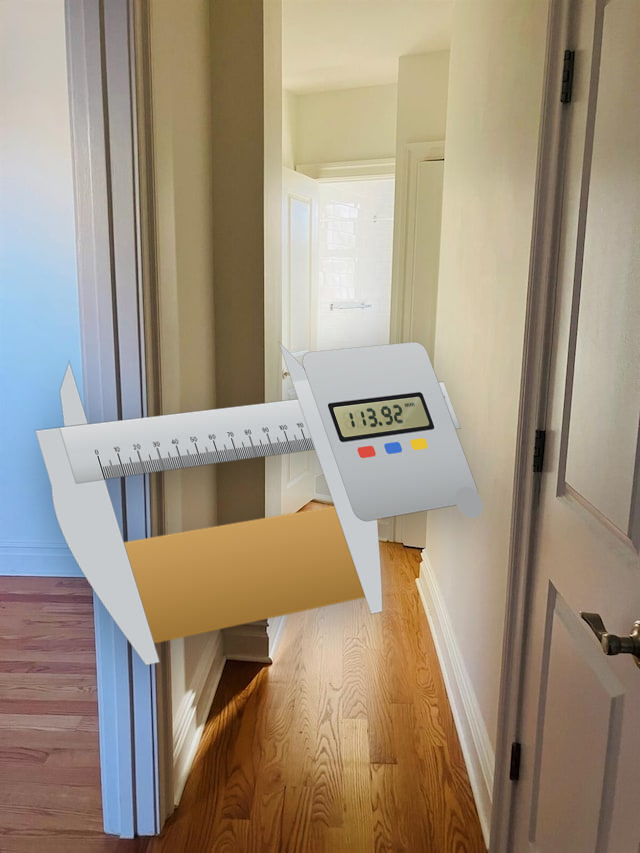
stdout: {"value": 113.92, "unit": "mm"}
